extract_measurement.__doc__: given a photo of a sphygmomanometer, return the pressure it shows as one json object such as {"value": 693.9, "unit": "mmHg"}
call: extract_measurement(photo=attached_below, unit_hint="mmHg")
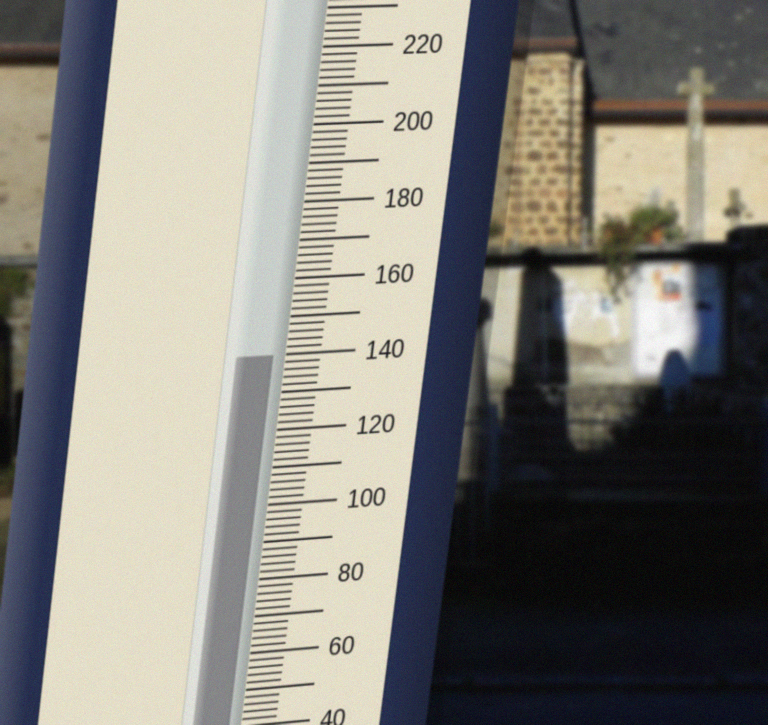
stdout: {"value": 140, "unit": "mmHg"}
